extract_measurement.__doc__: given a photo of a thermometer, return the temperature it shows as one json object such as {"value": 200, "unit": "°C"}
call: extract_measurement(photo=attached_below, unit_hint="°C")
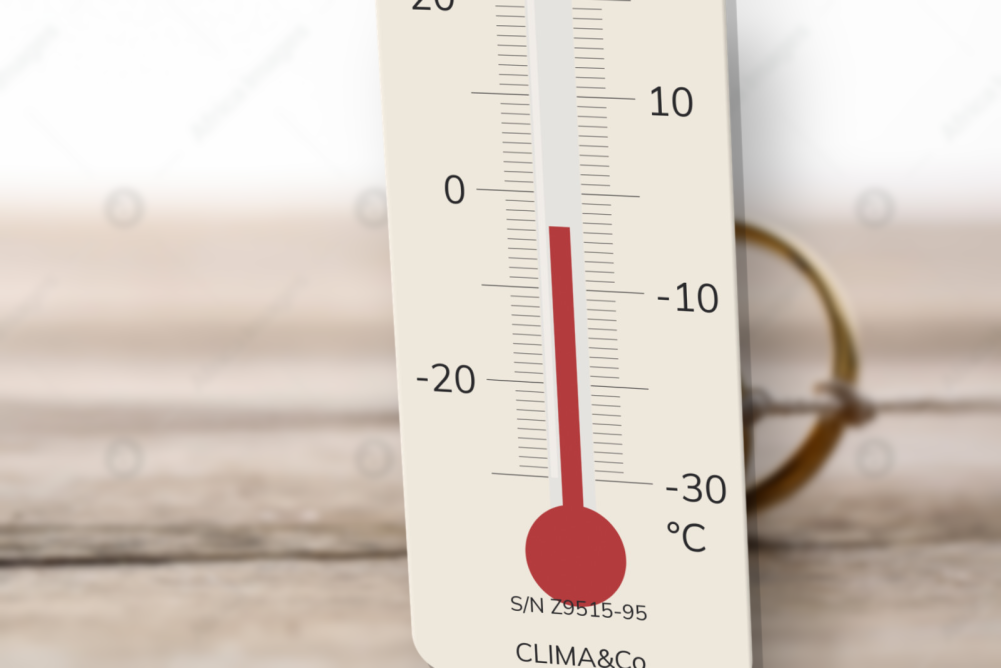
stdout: {"value": -3.5, "unit": "°C"}
